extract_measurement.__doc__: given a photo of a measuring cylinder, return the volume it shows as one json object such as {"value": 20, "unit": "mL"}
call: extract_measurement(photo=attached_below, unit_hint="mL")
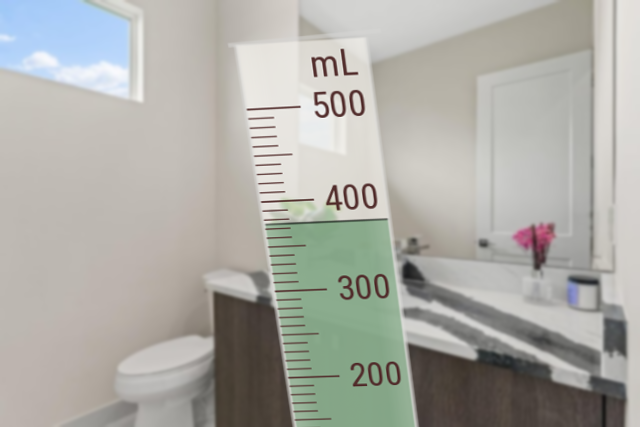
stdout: {"value": 375, "unit": "mL"}
